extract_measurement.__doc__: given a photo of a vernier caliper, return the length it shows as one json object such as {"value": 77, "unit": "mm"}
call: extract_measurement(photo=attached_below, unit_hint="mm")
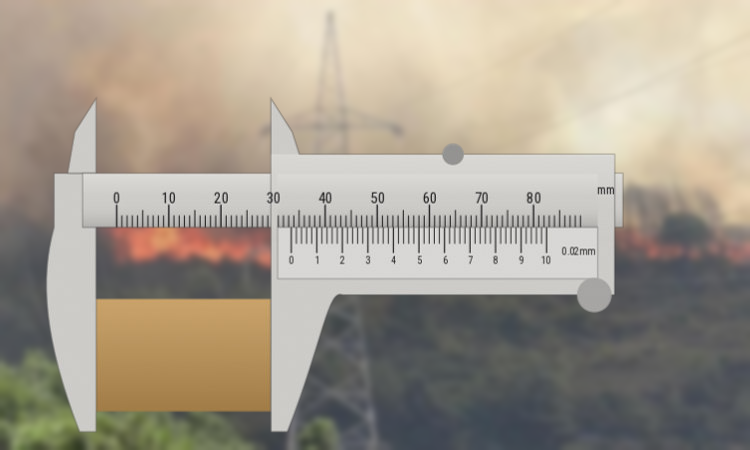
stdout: {"value": 33.5, "unit": "mm"}
